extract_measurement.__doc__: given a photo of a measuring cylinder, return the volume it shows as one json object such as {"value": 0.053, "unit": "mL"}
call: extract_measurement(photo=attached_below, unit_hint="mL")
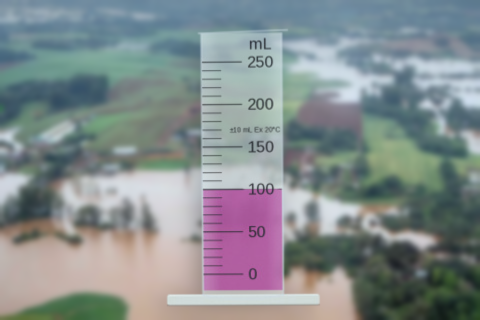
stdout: {"value": 100, "unit": "mL"}
